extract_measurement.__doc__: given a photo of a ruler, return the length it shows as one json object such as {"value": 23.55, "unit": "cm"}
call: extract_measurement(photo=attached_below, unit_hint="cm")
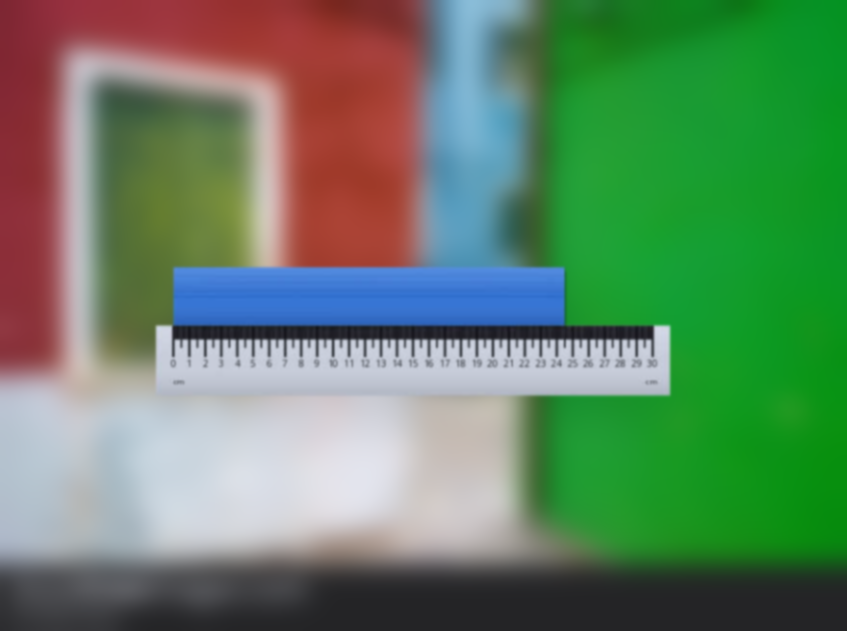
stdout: {"value": 24.5, "unit": "cm"}
